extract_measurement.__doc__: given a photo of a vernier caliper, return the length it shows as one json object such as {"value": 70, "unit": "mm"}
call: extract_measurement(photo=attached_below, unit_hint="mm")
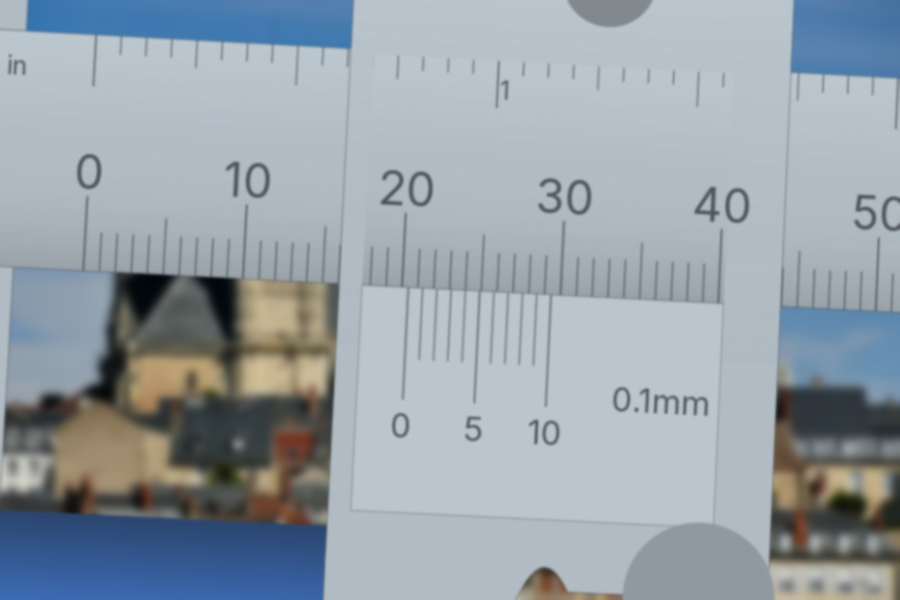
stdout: {"value": 20.4, "unit": "mm"}
